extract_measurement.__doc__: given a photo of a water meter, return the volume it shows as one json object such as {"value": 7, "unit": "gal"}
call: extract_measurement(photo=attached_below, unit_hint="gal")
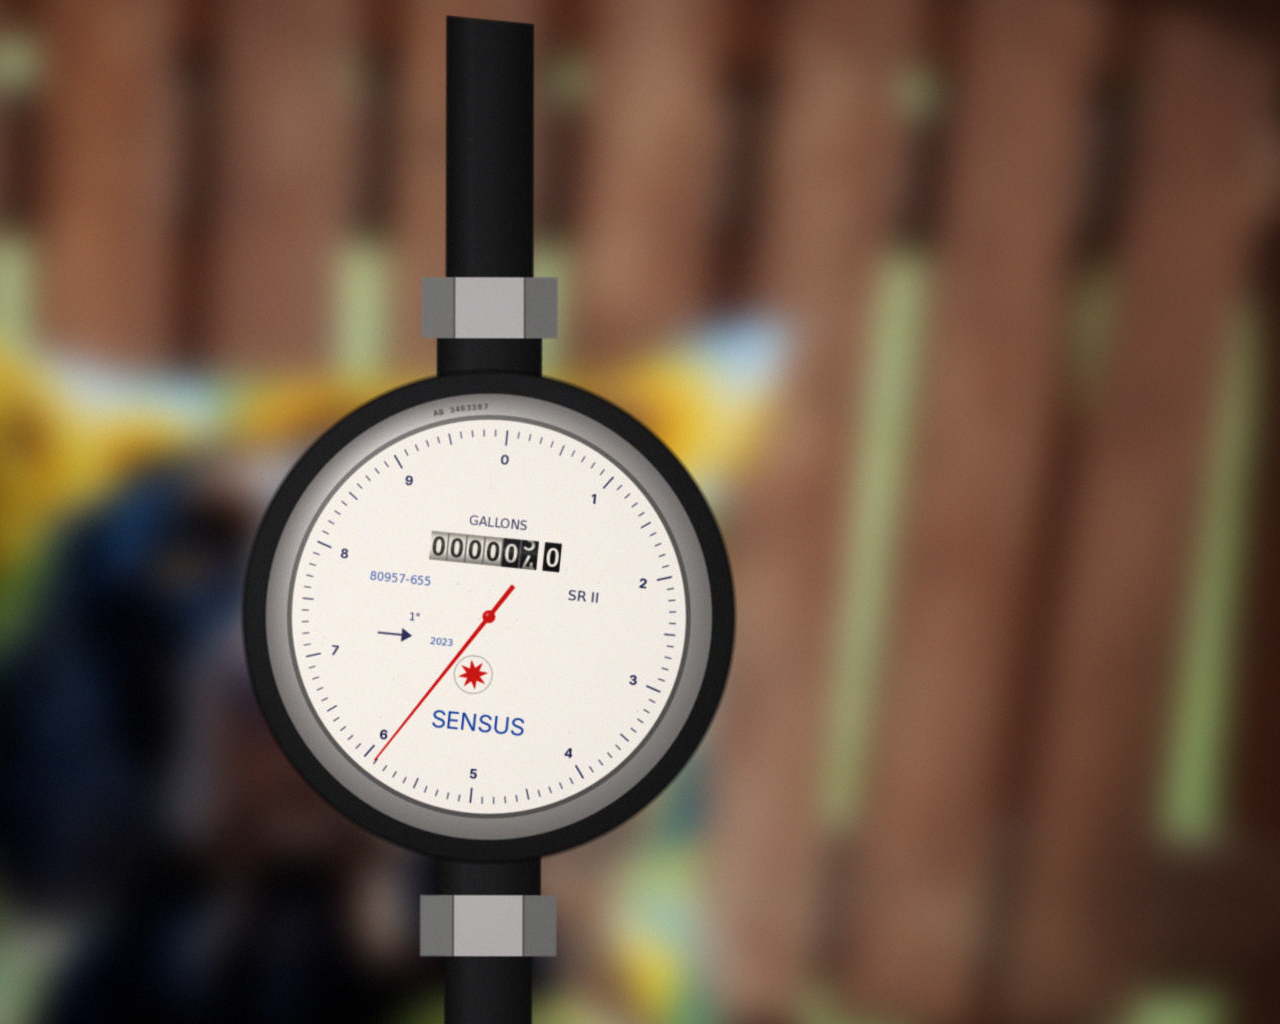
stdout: {"value": 35.9, "unit": "gal"}
